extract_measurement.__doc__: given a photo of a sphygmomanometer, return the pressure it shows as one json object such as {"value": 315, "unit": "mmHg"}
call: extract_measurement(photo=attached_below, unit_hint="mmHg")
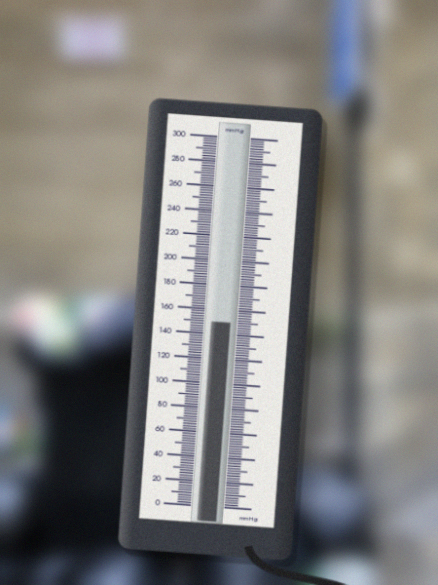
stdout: {"value": 150, "unit": "mmHg"}
